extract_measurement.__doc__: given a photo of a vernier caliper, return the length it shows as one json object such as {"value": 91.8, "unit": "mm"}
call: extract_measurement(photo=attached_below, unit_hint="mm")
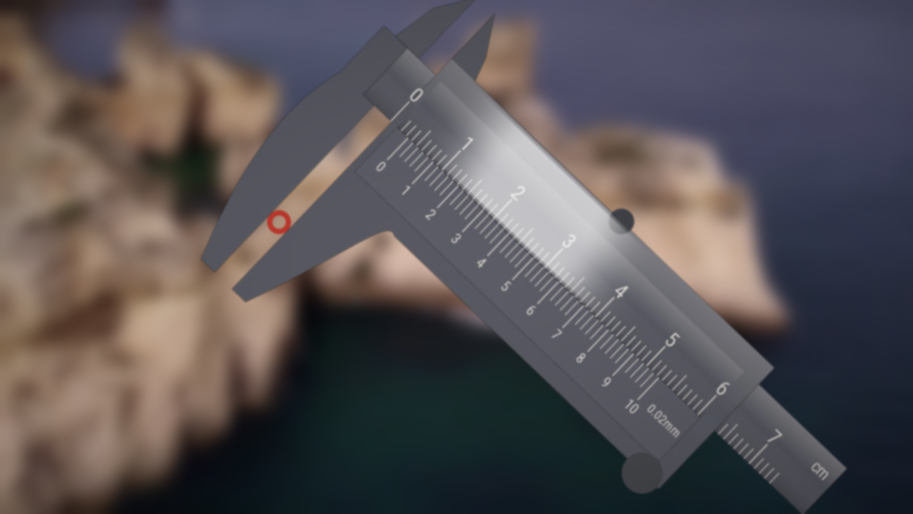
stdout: {"value": 3.4, "unit": "mm"}
